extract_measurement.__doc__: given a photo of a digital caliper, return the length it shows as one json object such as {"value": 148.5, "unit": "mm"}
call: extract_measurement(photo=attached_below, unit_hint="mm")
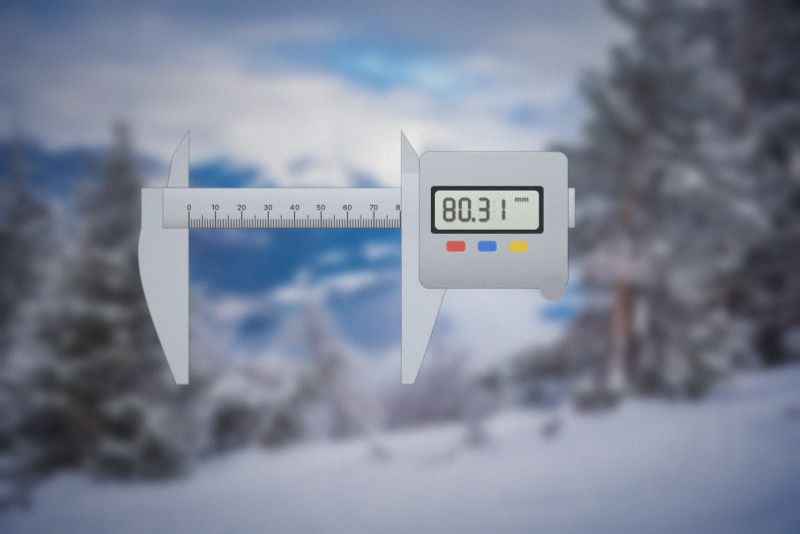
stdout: {"value": 80.31, "unit": "mm"}
